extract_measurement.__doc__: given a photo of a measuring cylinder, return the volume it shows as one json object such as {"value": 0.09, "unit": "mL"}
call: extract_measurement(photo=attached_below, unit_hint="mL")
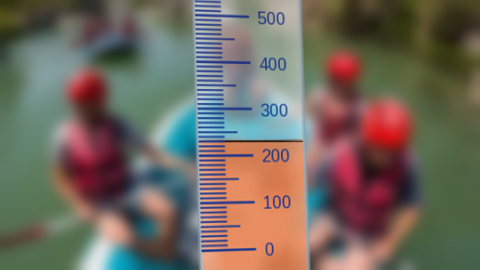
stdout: {"value": 230, "unit": "mL"}
